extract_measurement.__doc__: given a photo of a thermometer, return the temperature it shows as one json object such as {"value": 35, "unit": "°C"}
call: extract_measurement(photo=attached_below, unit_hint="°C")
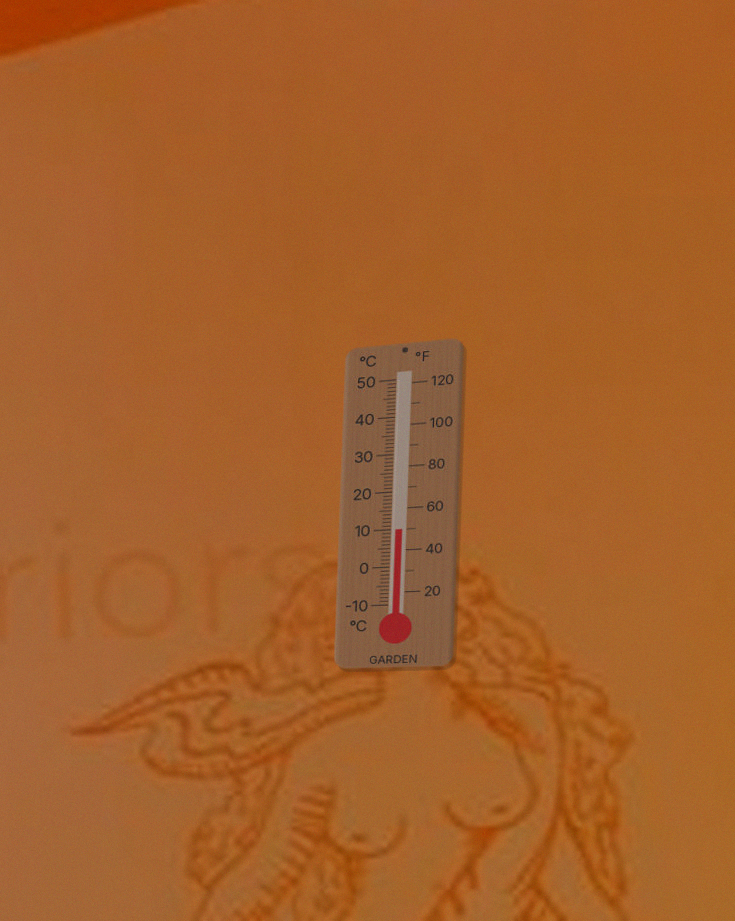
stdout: {"value": 10, "unit": "°C"}
